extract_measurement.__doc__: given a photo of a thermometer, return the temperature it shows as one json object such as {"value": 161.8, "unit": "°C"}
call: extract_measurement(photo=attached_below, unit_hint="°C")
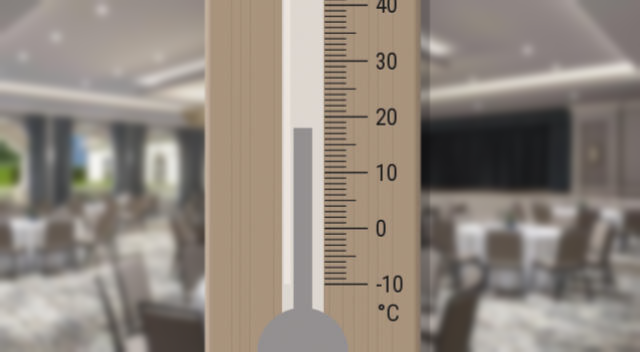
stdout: {"value": 18, "unit": "°C"}
